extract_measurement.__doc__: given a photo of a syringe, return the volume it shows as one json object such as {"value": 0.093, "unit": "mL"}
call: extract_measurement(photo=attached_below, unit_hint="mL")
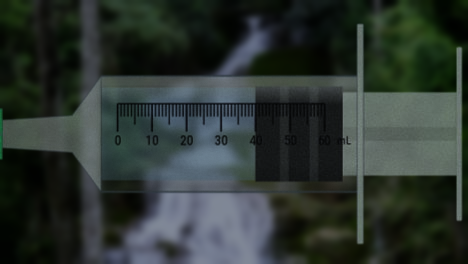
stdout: {"value": 40, "unit": "mL"}
